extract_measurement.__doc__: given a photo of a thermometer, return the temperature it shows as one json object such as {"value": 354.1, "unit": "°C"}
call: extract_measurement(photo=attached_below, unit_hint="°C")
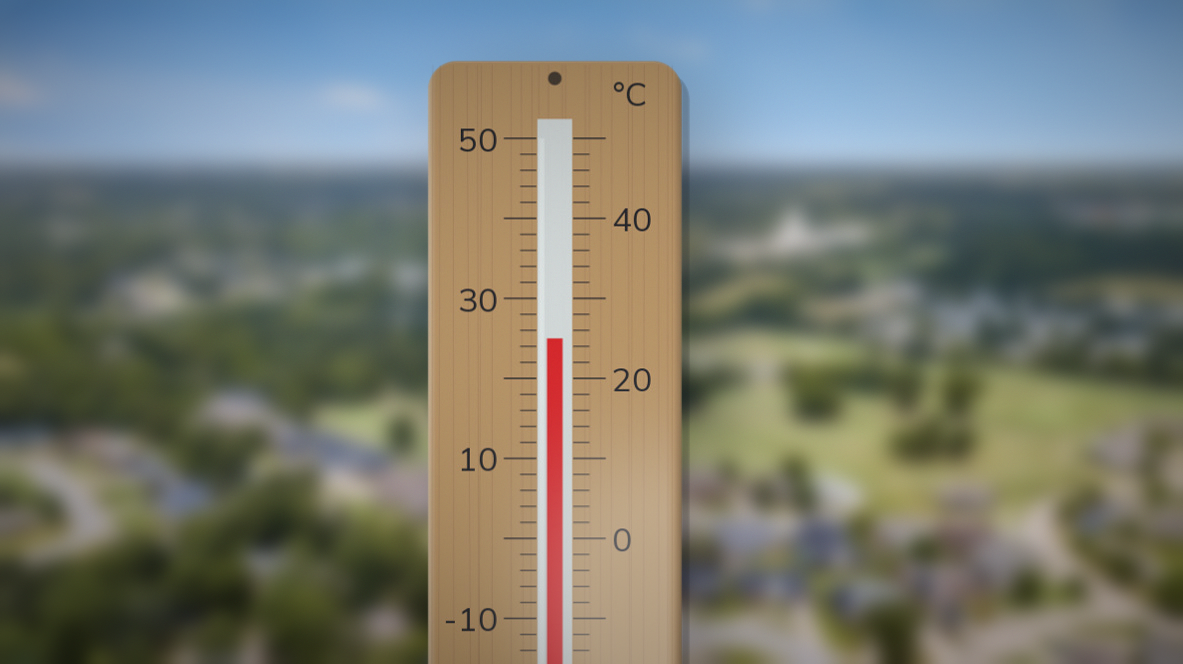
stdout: {"value": 25, "unit": "°C"}
